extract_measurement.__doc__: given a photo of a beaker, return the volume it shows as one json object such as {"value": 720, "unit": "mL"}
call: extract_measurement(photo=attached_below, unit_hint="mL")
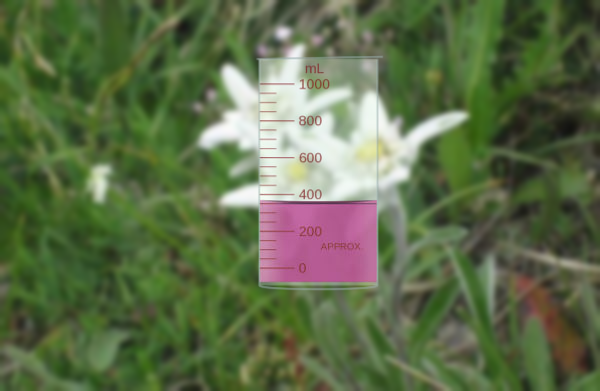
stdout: {"value": 350, "unit": "mL"}
